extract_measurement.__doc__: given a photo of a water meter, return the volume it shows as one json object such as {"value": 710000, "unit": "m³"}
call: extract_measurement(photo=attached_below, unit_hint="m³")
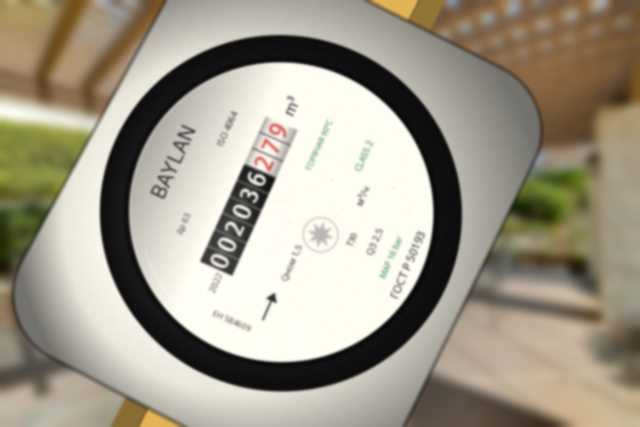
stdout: {"value": 2036.279, "unit": "m³"}
